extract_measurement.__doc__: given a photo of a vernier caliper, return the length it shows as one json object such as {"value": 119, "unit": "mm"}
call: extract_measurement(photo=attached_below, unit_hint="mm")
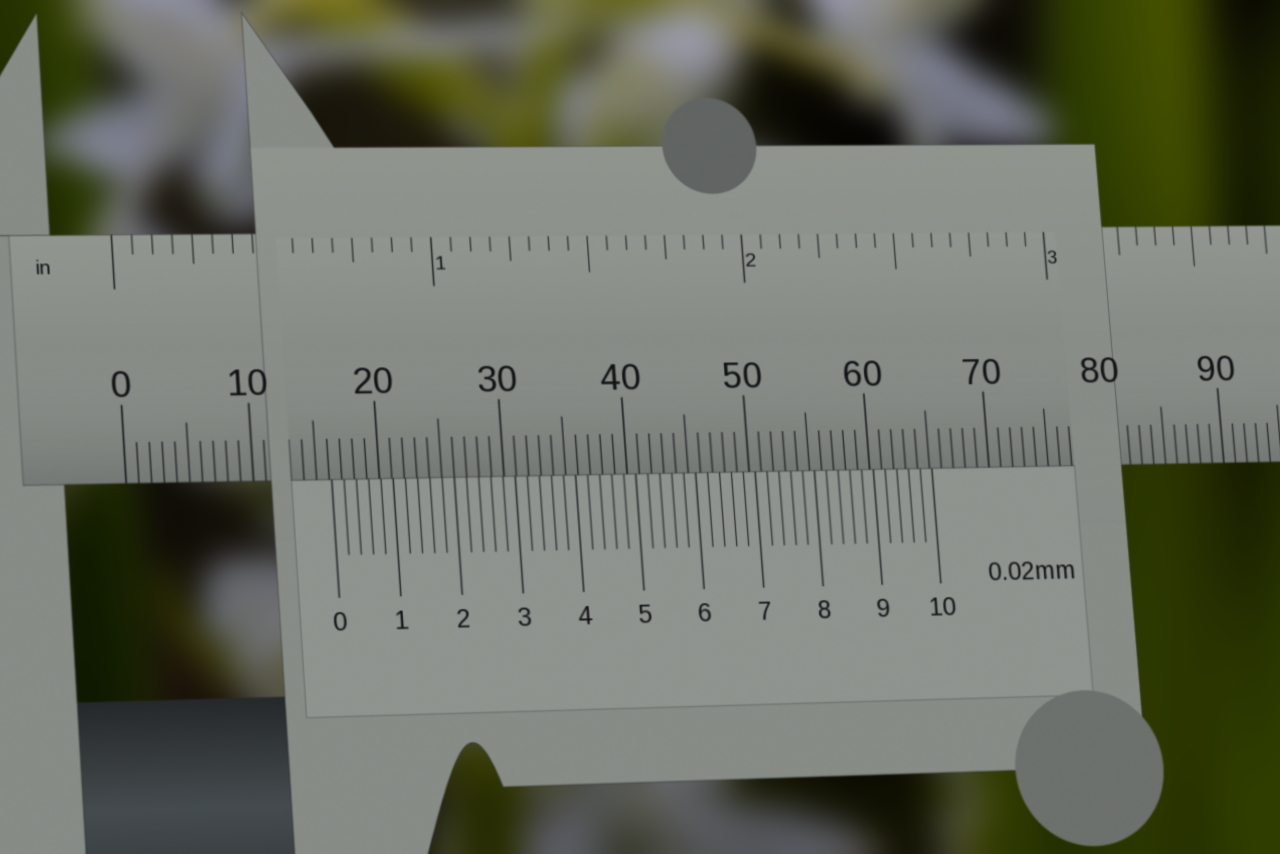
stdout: {"value": 16.2, "unit": "mm"}
